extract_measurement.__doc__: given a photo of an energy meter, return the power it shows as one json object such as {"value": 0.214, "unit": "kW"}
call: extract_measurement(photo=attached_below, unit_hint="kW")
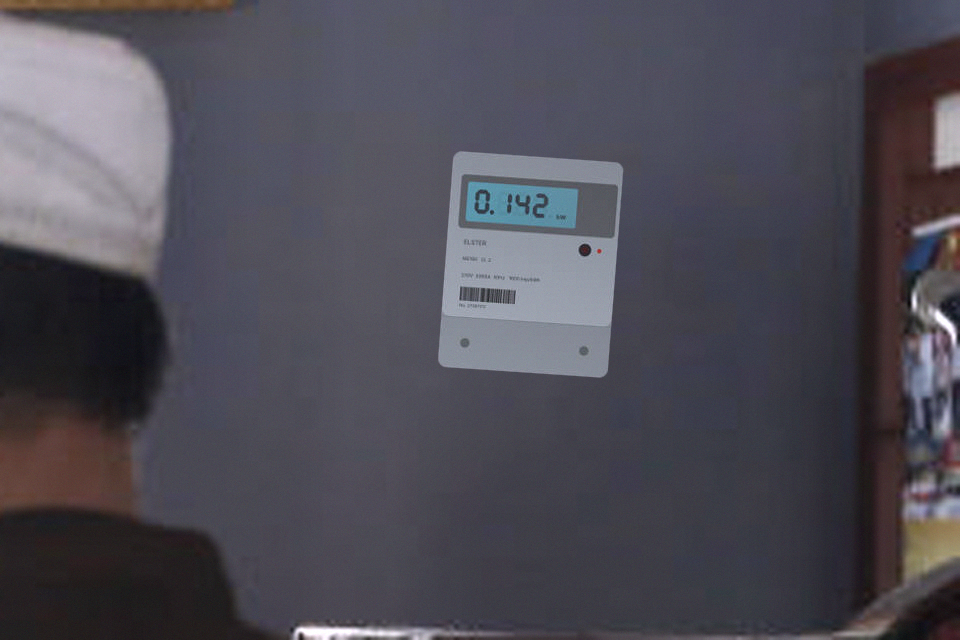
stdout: {"value": 0.142, "unit": "kW"}
